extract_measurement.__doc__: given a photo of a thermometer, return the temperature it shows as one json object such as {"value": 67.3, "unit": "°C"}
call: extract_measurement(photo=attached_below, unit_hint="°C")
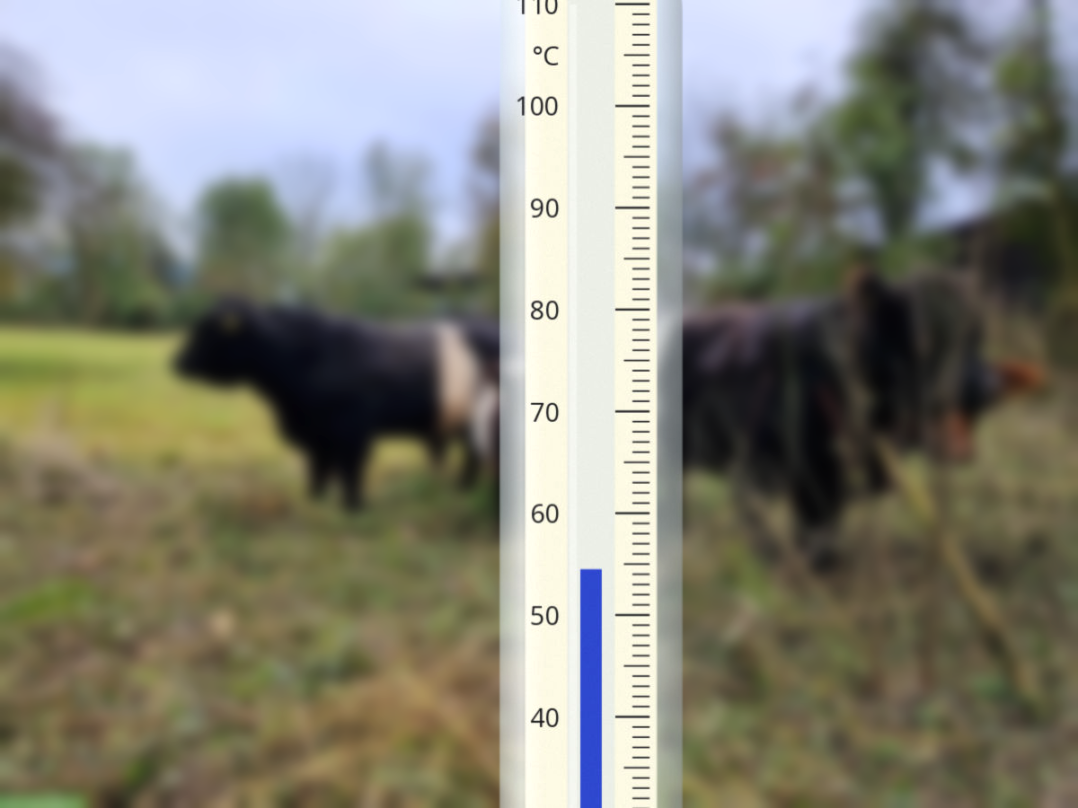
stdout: {"value": 54.5, "unit": "°C"}
